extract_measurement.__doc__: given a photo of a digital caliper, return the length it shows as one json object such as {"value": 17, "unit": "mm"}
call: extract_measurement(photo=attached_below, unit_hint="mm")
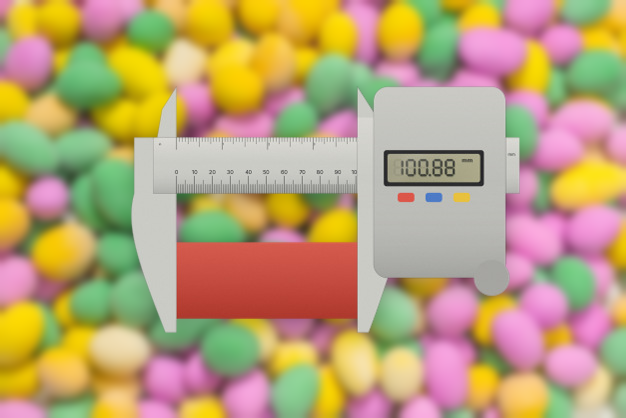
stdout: {"value": 100.88, "unit": "mm"}
